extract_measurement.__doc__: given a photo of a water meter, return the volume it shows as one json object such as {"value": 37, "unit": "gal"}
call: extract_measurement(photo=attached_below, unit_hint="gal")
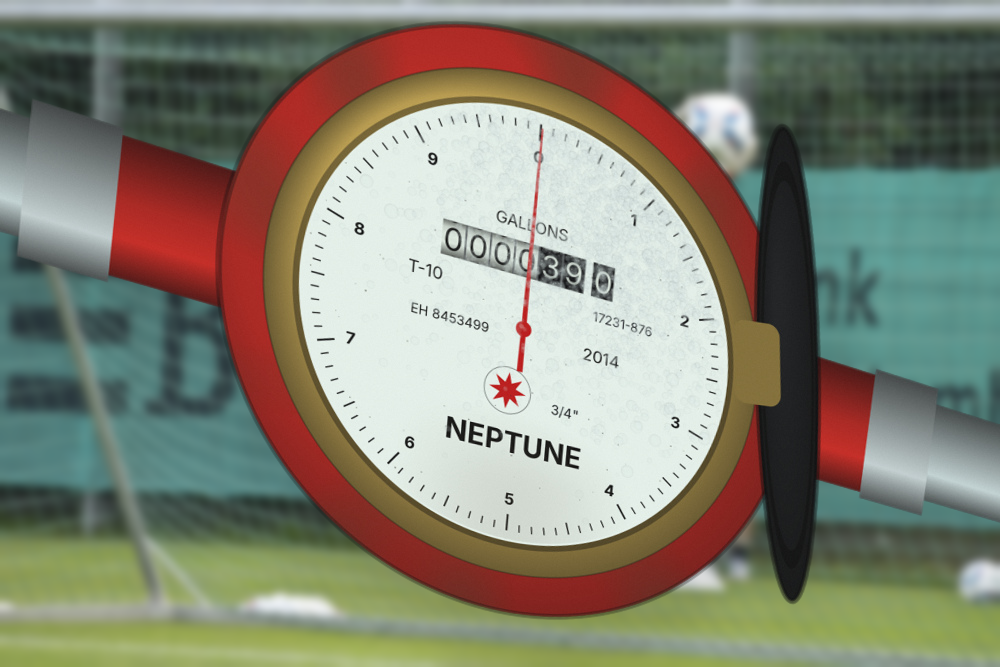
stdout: {"value": 390.0, "unit": "gal"}
